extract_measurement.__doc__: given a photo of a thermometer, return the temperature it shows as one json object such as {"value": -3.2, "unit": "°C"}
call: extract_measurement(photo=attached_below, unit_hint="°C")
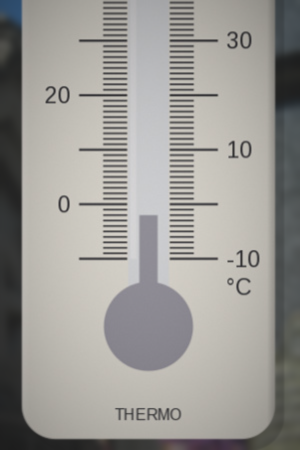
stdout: {"value": -2, "unit": "°C"}
